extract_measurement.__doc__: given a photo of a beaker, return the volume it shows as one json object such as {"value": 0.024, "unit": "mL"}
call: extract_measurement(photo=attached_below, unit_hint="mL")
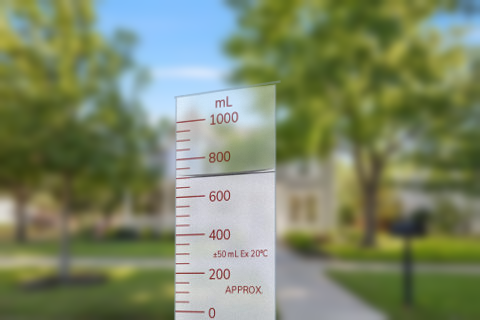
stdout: {"value": 700, "unit": "mL"}
